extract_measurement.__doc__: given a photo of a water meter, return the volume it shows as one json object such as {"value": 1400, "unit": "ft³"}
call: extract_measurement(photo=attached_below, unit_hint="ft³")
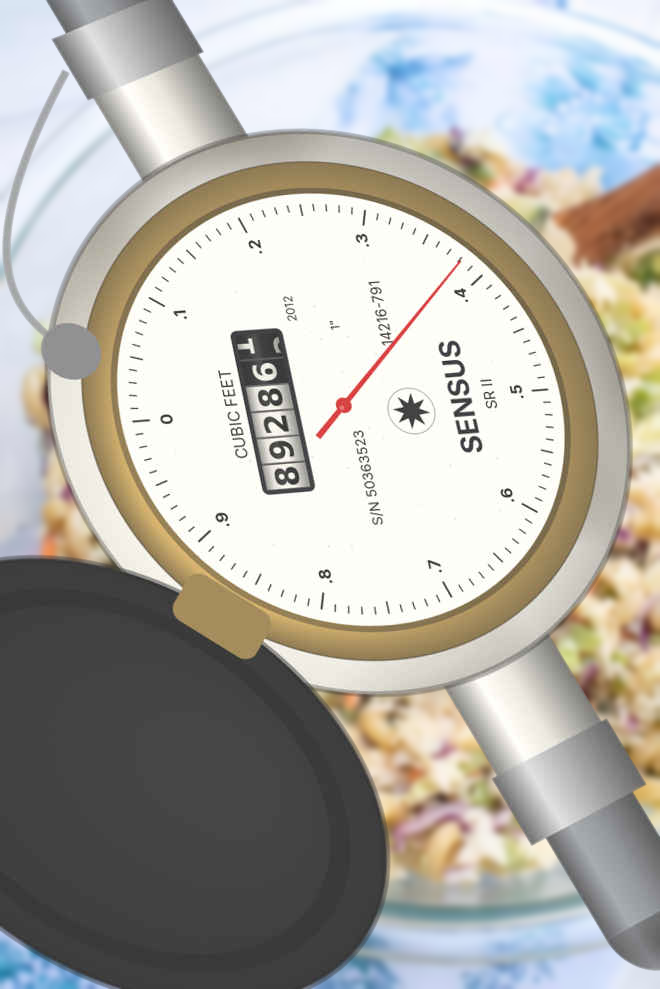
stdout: {"value": 892861.38, "unit": "ft³"}
